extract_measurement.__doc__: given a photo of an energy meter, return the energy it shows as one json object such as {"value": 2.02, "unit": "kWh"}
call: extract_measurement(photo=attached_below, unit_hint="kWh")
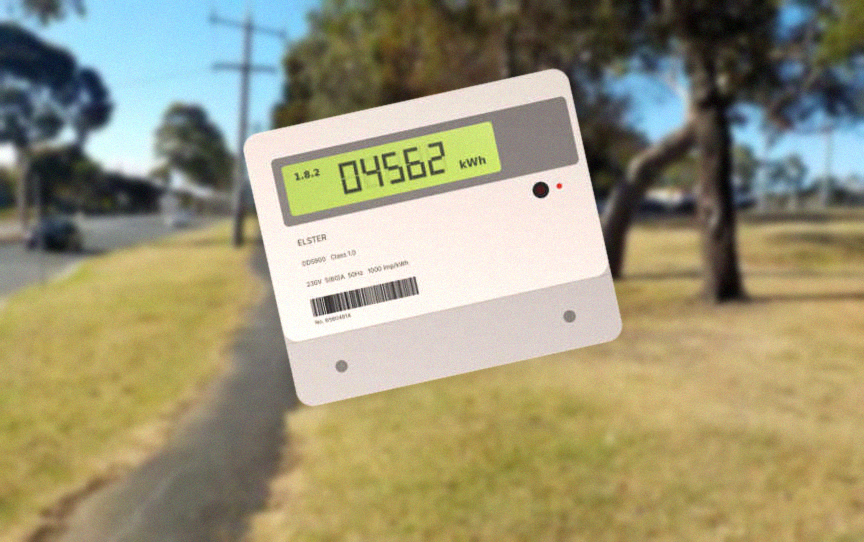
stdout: {"value": 4562, "unit": "kWh"}
